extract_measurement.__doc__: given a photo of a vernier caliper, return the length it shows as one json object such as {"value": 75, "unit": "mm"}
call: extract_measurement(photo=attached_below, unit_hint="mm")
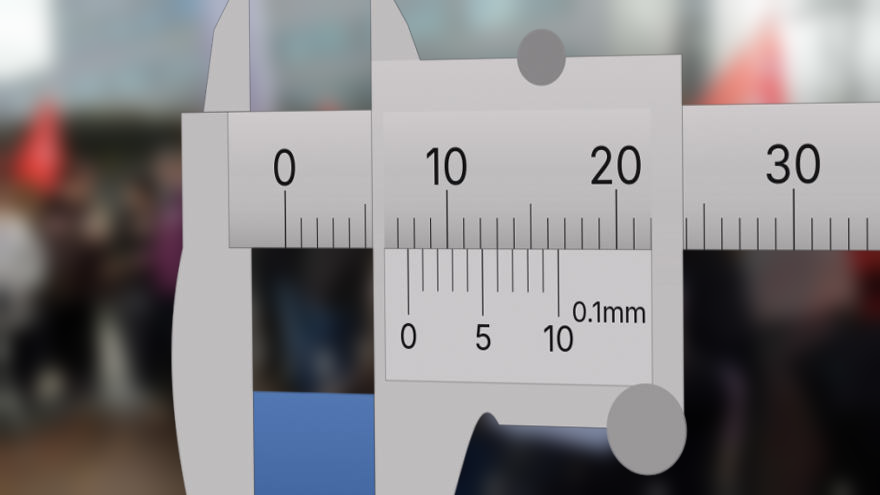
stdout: {"value": 7.6, "unit": "mm"}
